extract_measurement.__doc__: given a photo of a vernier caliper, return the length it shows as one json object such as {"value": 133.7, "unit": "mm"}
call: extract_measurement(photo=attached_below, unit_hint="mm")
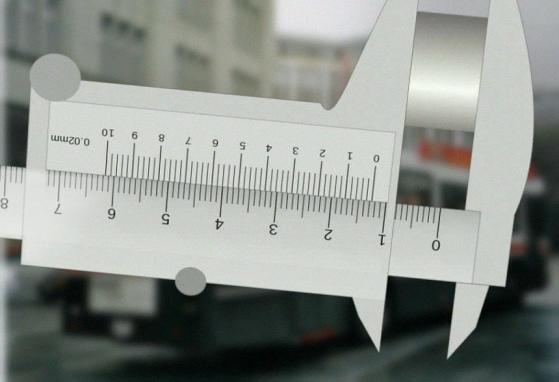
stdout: {"value": 12.6, "unit": "mm"}
